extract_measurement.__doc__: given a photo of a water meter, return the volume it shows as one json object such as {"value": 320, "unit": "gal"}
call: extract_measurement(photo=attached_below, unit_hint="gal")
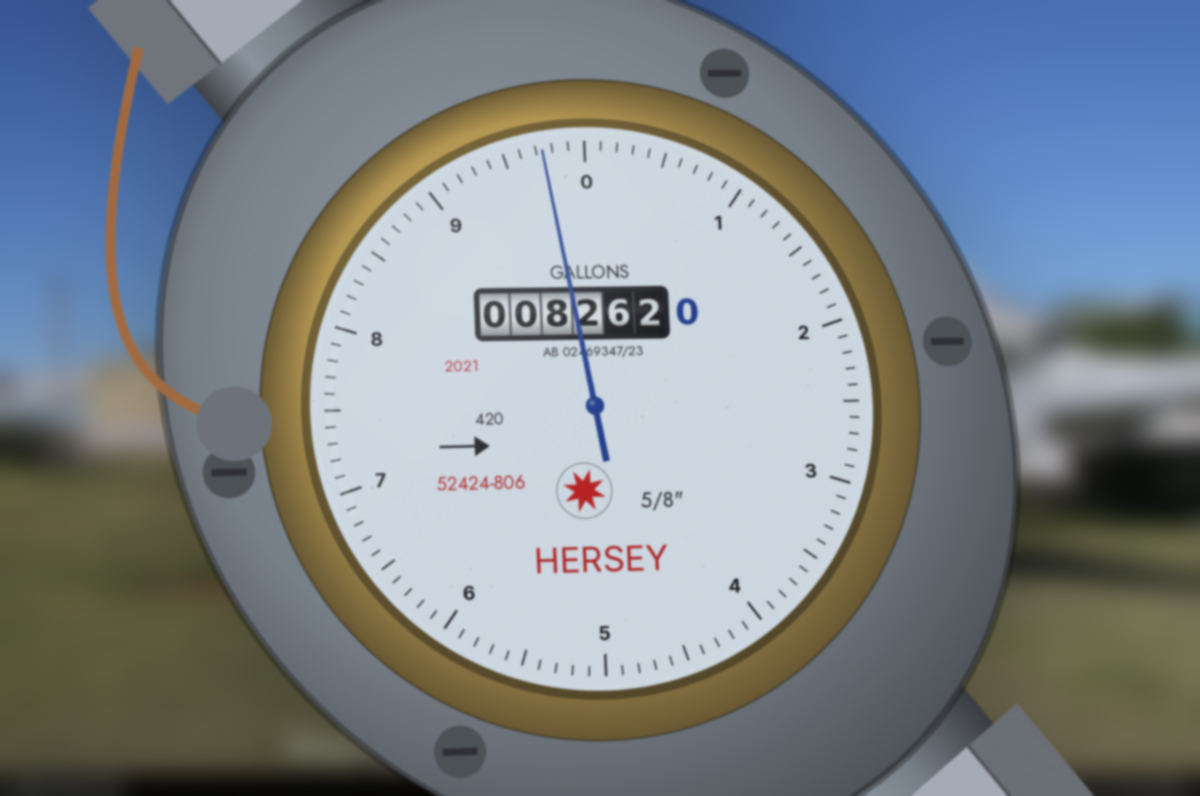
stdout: {"value": 82619.7, "unit": "gal"}
